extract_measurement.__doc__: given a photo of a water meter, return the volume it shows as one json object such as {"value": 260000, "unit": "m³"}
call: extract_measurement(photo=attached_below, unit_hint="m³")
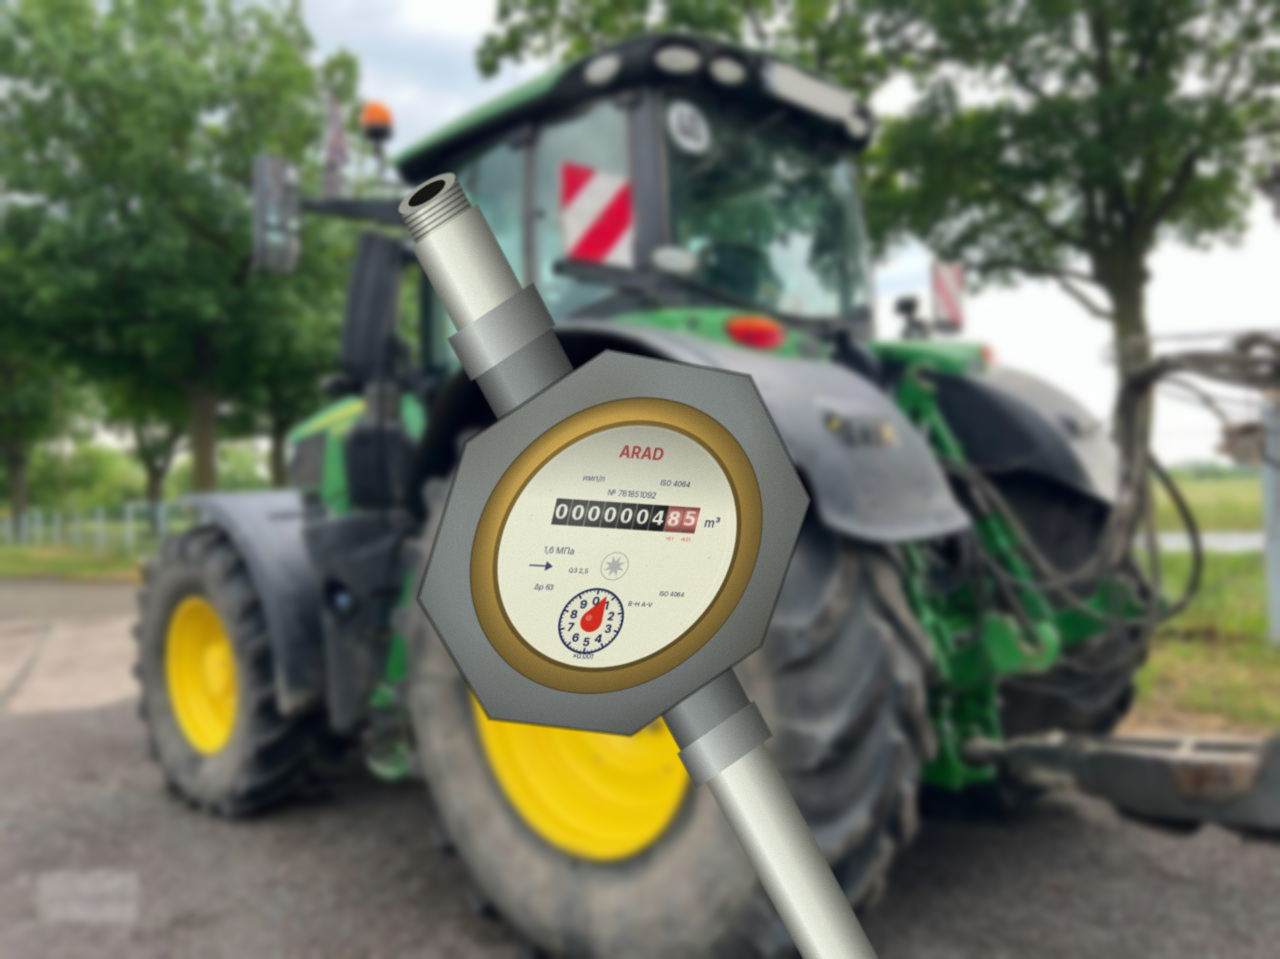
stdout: {"value": 4.850, "unit": "m³"}
